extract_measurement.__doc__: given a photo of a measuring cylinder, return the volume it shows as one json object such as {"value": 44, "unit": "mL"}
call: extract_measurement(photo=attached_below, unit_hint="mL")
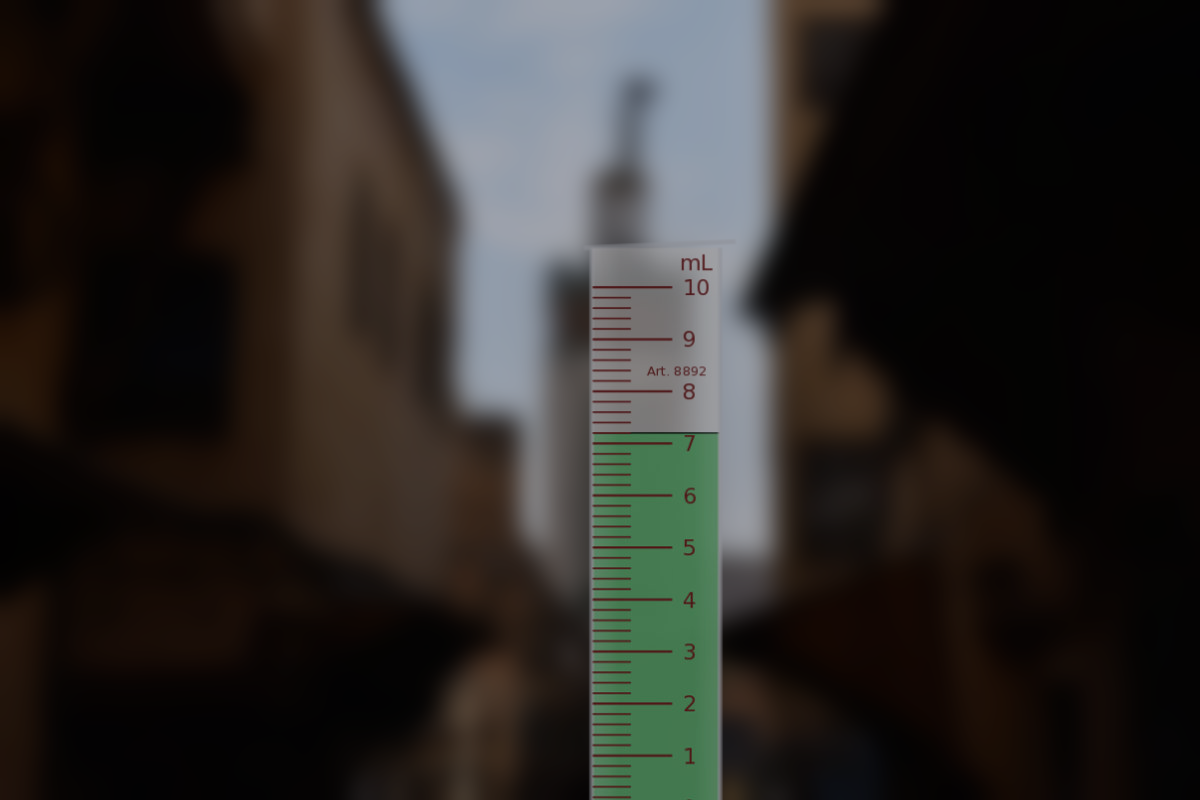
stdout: {"value": 7.2, "unit": "mL"}
